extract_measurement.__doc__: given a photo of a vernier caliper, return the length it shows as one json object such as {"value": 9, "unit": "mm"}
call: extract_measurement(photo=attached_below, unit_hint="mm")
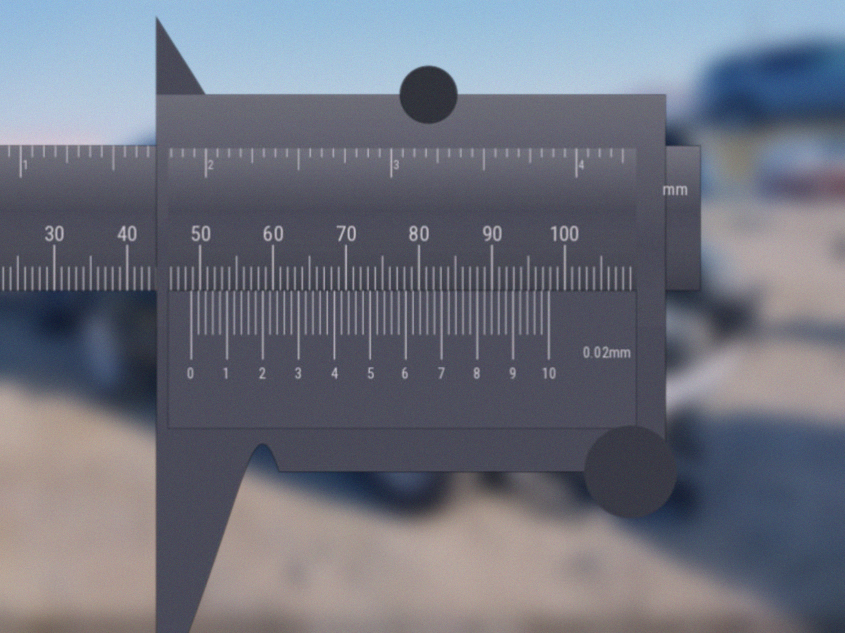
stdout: {"value": 48.8, "unit": "mm"}
